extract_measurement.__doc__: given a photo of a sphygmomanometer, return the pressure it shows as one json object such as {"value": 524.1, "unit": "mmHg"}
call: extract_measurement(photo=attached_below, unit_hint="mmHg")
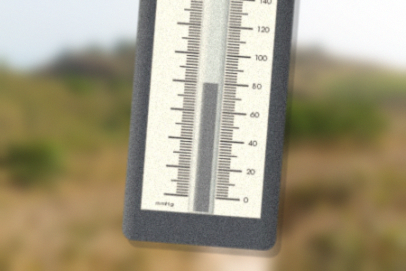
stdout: {"value": 80, "unit": "mmHg"}
